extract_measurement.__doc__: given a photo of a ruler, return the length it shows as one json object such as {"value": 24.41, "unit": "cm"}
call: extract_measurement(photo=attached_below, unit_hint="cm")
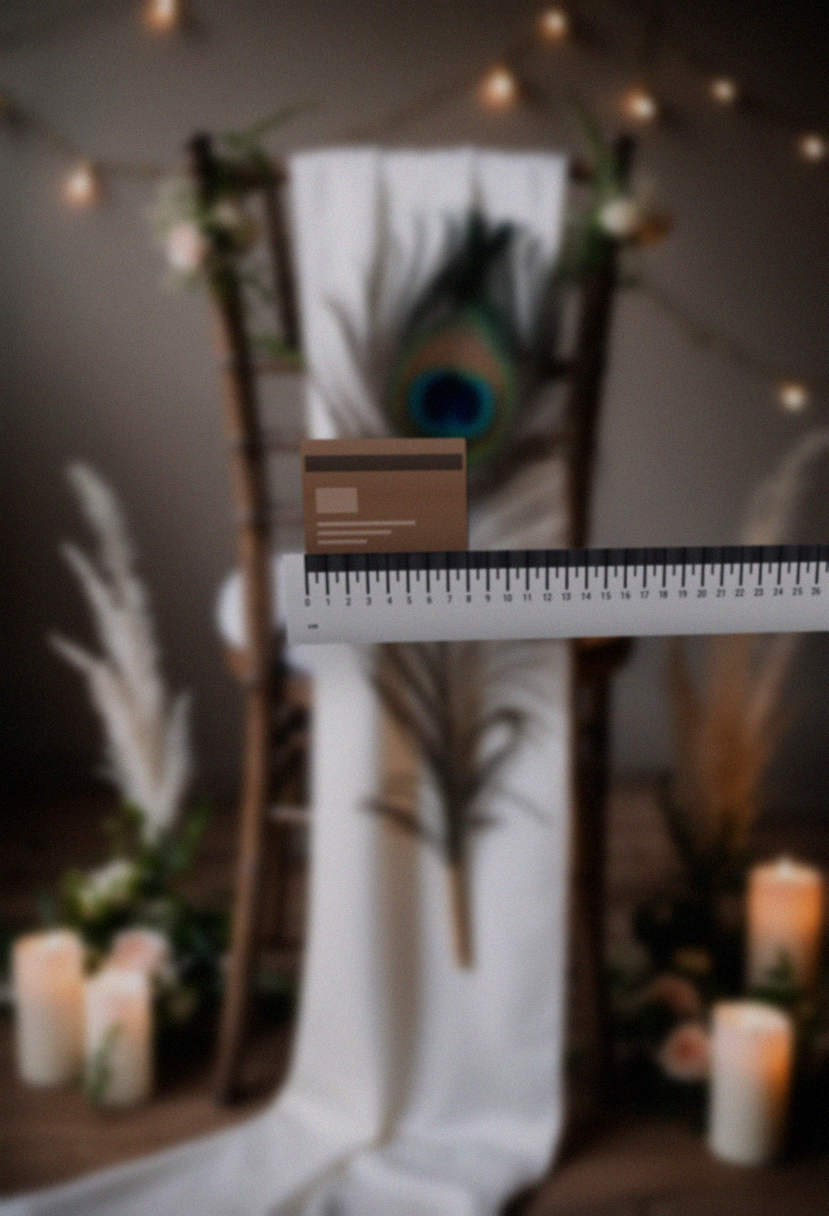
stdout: {"value": 8, "unit": "cm"}
